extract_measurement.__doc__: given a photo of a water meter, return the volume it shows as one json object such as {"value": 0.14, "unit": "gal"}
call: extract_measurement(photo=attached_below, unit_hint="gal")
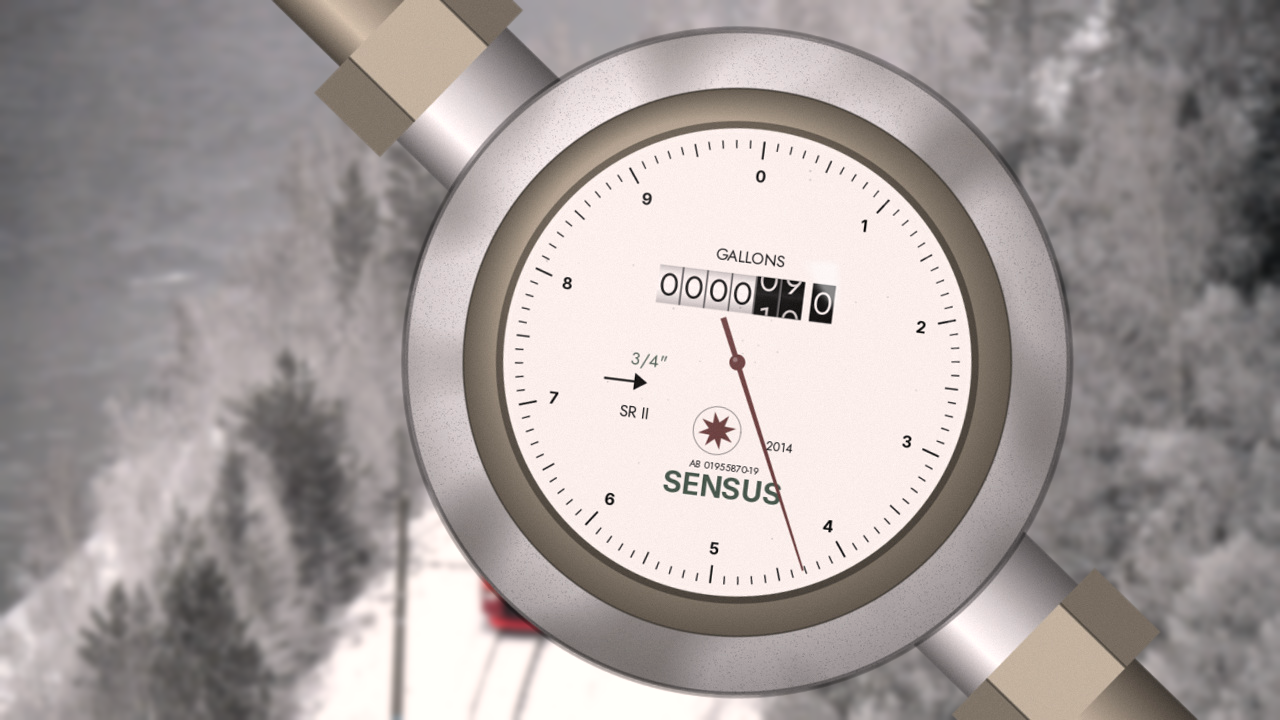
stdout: {"value": 94.3, "unit": "gal"}
